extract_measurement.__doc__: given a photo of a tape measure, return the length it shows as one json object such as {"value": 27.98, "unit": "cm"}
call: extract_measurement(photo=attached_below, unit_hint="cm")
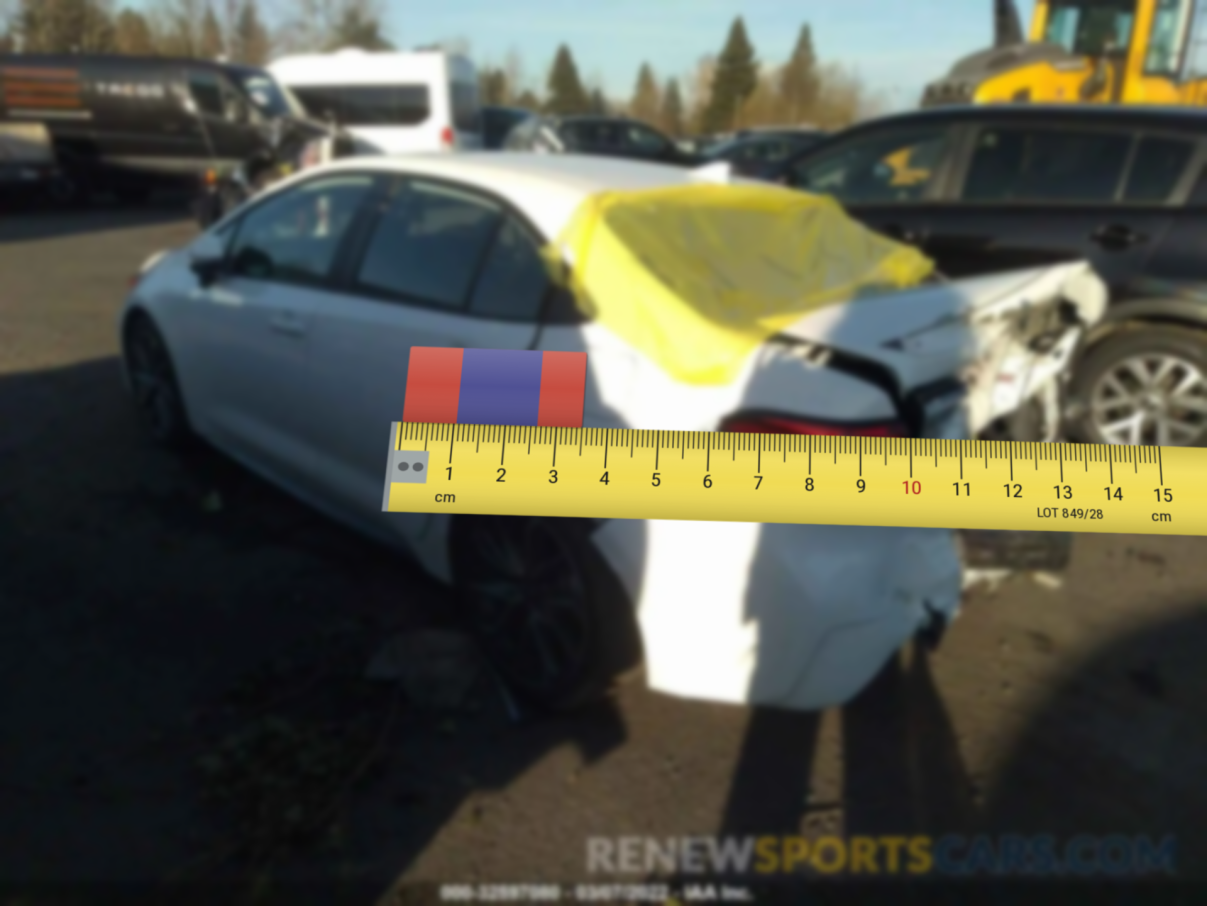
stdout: {"value": 3.5, "unit": "cm"}
